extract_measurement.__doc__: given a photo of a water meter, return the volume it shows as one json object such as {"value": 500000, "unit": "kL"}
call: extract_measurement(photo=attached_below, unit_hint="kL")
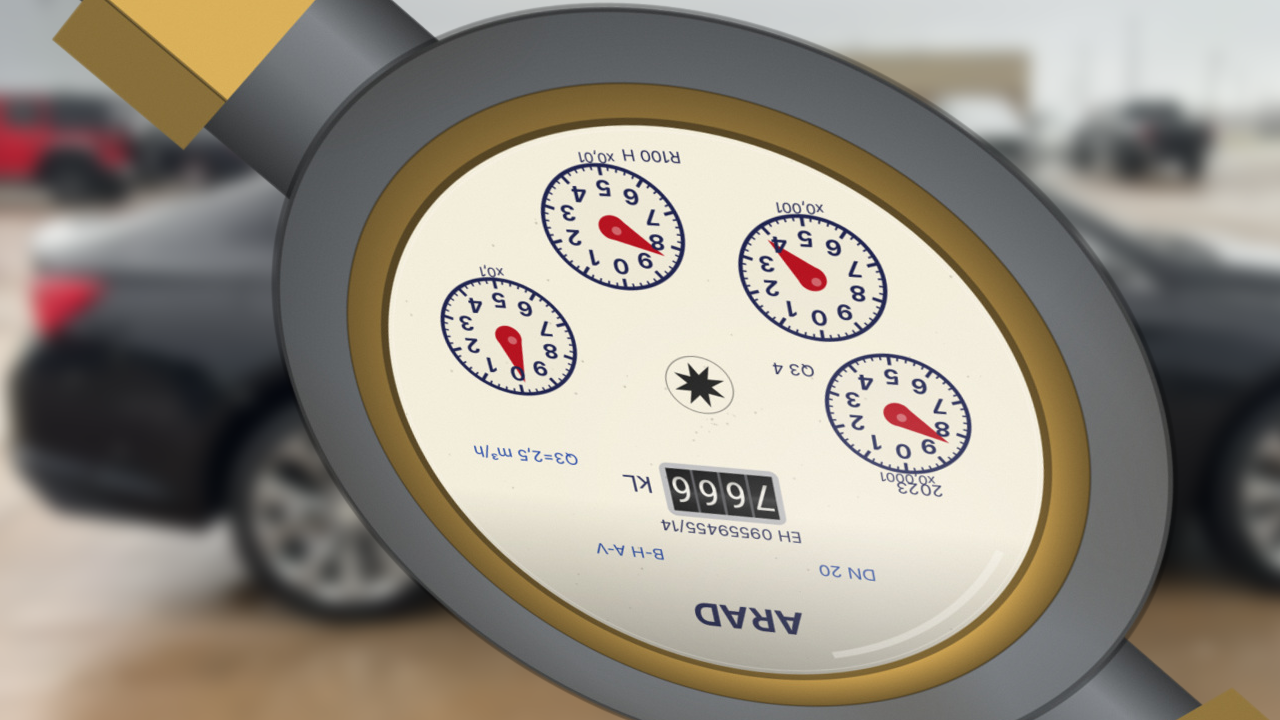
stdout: {"value": 7665.9838, "unit": "kL"}
